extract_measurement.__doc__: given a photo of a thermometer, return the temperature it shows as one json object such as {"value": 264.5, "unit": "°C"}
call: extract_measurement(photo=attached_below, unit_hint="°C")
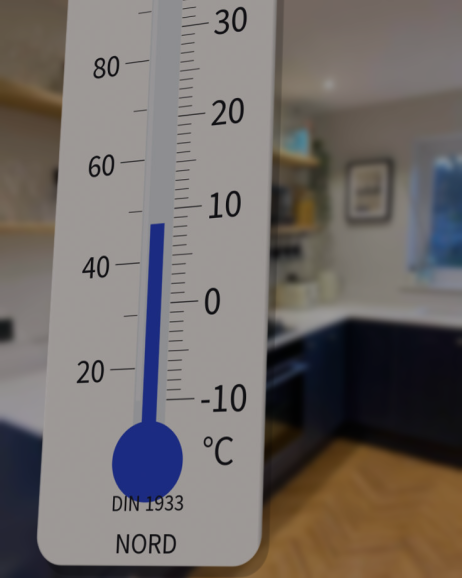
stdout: {"value": 8.5, "unit": "°C"}
